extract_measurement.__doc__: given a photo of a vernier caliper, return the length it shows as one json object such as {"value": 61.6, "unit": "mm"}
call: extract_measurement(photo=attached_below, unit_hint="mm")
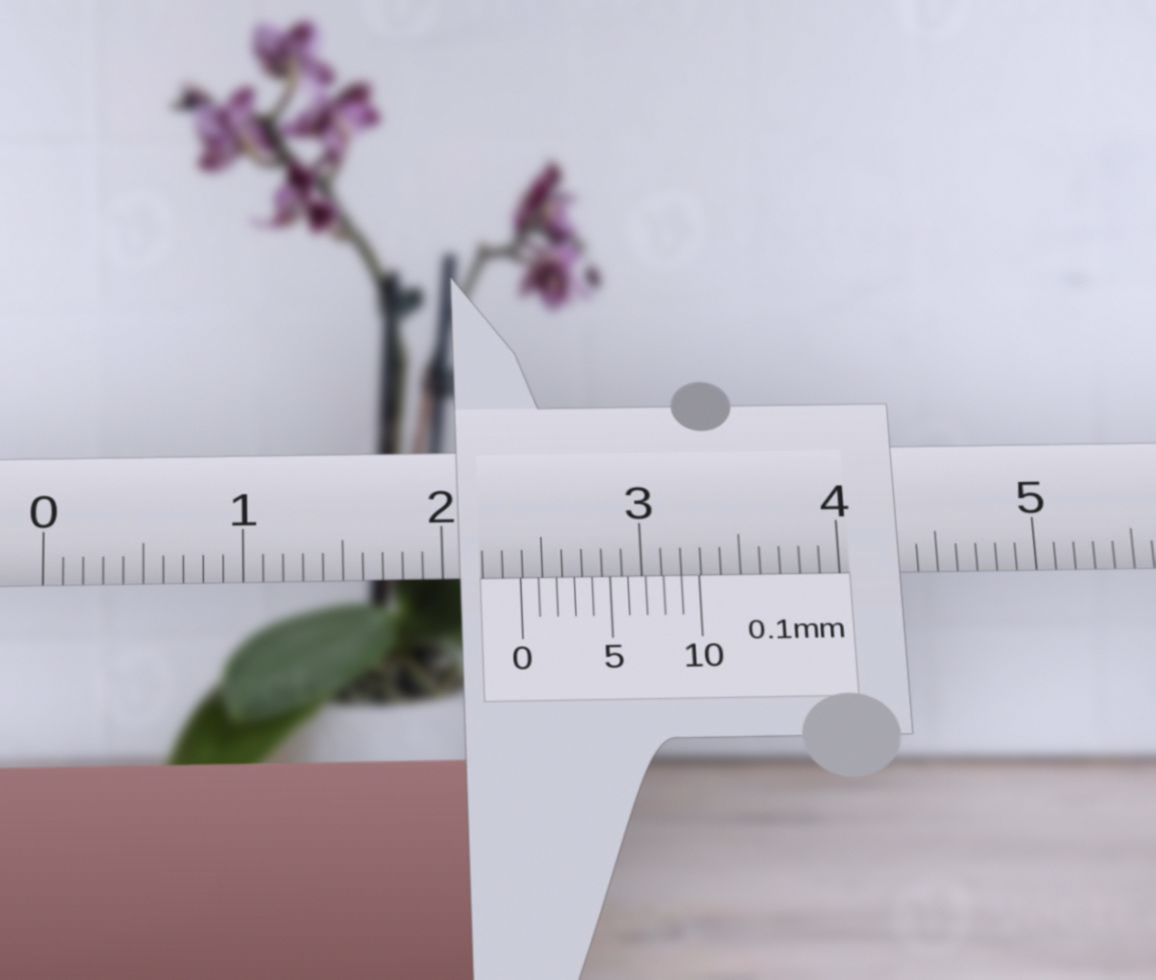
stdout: {"value": 23.9, "unit": "mm"}
